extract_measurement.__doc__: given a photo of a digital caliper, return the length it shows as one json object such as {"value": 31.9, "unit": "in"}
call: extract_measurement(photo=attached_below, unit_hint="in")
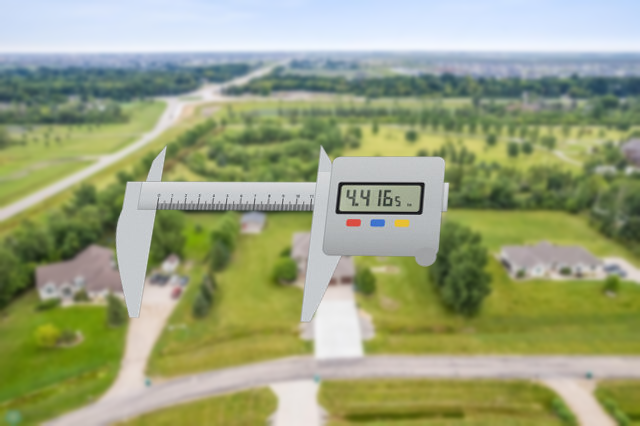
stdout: {"value": 4.4165, "unit": "in"}
